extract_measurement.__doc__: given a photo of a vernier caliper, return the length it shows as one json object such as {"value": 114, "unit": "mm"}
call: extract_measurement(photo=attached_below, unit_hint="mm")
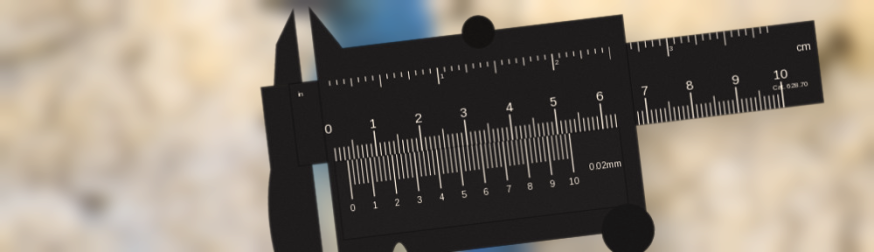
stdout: {"value": 3.5, "unit": "mm"}
